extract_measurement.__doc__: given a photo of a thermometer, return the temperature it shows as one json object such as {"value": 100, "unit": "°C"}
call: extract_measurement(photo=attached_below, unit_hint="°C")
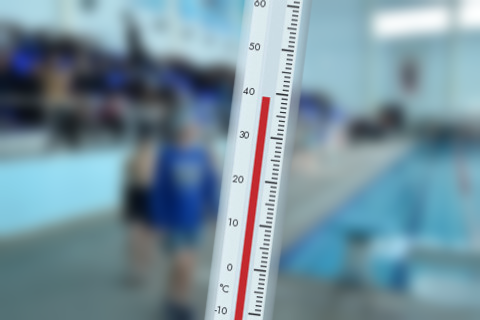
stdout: {"value": 39, "unit": "°C"}
